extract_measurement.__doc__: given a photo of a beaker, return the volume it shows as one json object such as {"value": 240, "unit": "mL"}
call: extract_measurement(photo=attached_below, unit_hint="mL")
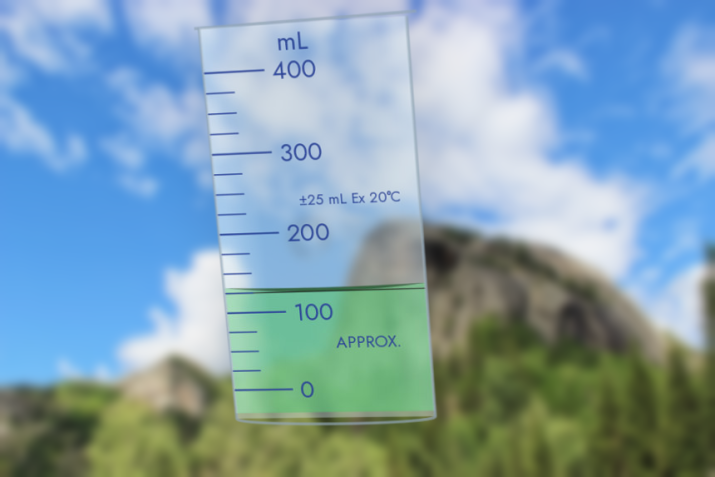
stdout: {"value": 125, "unit": "mL"}
